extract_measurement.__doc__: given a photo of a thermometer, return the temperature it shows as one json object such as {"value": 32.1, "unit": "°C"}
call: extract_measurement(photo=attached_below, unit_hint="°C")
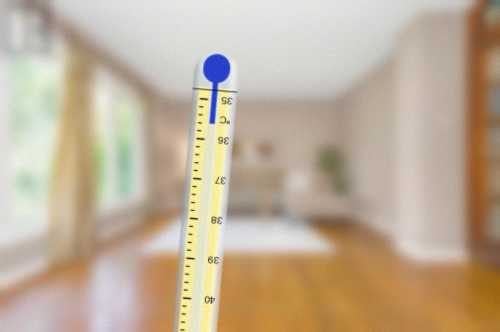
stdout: {"value": 35.6, "unit": "°C"}
